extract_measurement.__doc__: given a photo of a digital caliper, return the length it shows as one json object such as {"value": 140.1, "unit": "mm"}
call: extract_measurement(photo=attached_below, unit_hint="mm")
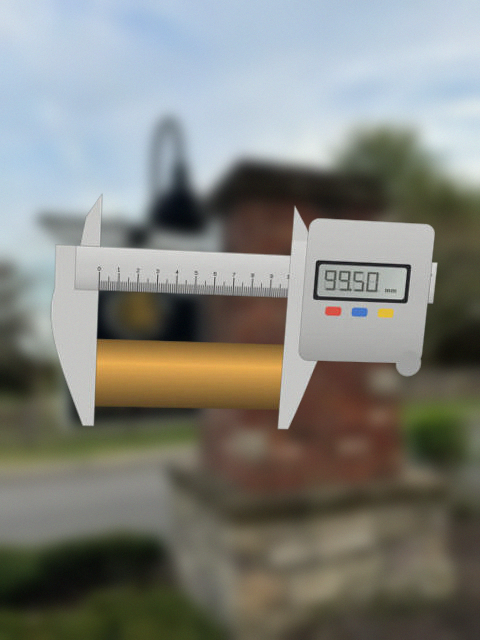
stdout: {"value": 99.50, "unit": "mm"}
